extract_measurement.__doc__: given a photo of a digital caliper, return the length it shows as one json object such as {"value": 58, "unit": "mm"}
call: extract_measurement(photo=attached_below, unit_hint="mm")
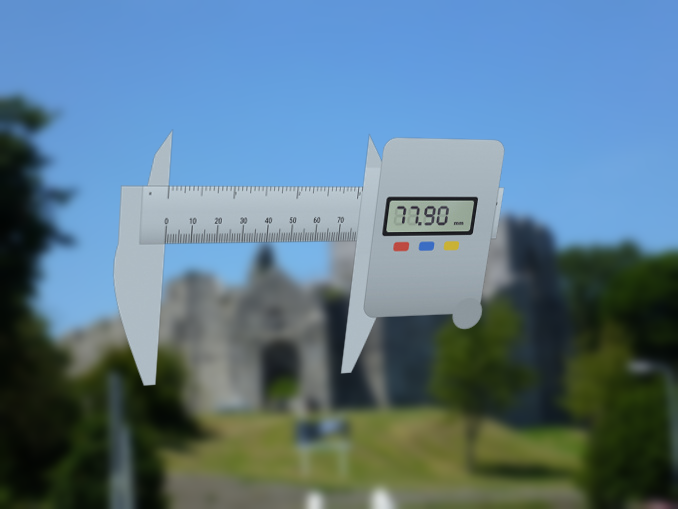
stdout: {"value": 77.90, "unit": "mm"}
